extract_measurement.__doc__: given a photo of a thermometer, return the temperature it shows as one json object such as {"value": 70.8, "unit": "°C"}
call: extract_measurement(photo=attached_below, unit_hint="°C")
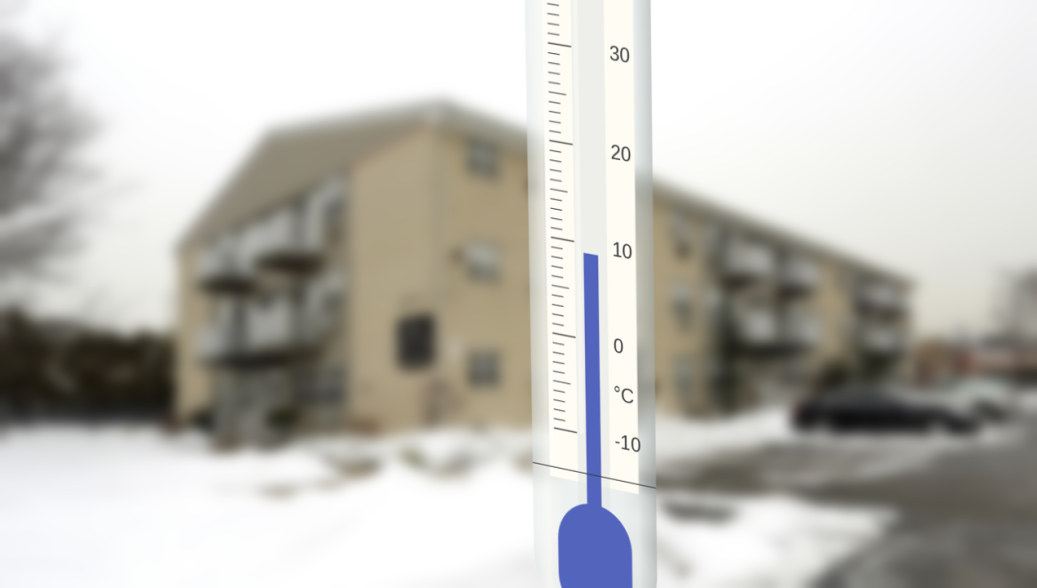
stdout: {"value": 9, "unit": "°C"}
